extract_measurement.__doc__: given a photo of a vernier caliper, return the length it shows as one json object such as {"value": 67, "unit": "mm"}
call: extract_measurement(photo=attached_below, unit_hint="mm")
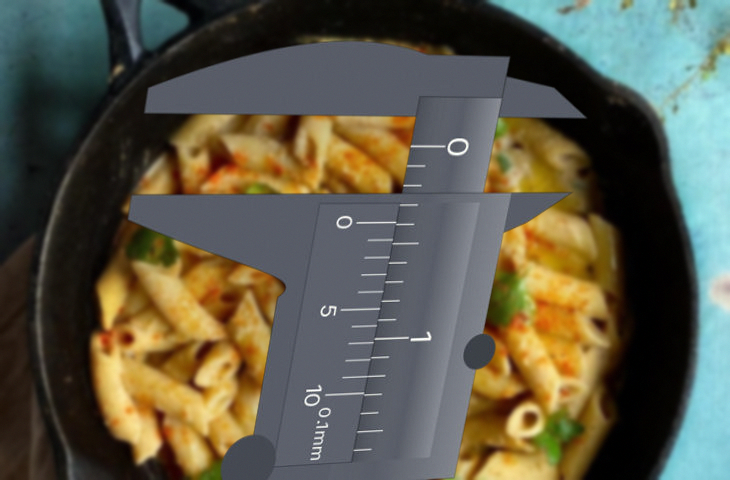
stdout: {"value": 3.9, "unit": "mm"}
